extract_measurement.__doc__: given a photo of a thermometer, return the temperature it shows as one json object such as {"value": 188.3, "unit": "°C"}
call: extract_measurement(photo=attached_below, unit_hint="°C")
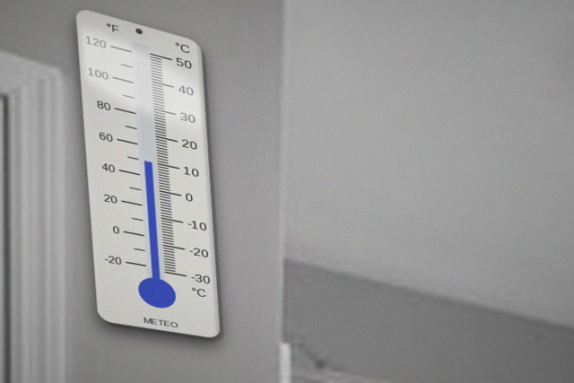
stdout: {"value": 10, "unit": "°C"}
